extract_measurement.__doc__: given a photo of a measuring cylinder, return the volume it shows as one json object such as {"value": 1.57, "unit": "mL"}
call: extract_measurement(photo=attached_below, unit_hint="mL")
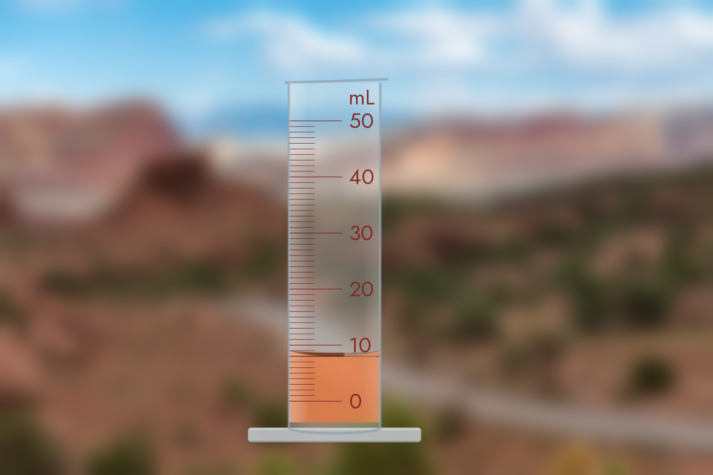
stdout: {"value": 8, "unit": "mL"}
